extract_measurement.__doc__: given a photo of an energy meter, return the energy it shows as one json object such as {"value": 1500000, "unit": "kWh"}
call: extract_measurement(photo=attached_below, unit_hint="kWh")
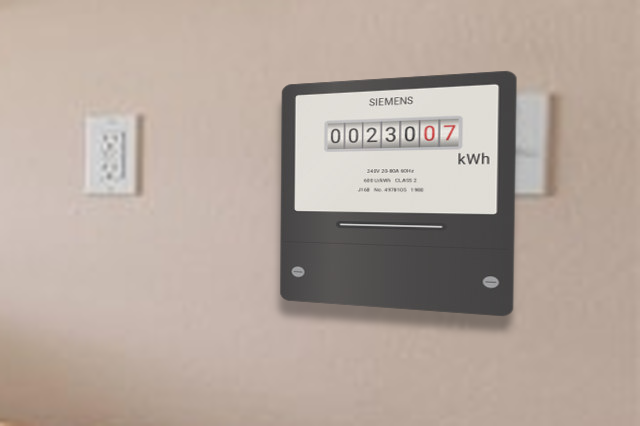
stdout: {"value": 230.07, "unit": "kWh"}
